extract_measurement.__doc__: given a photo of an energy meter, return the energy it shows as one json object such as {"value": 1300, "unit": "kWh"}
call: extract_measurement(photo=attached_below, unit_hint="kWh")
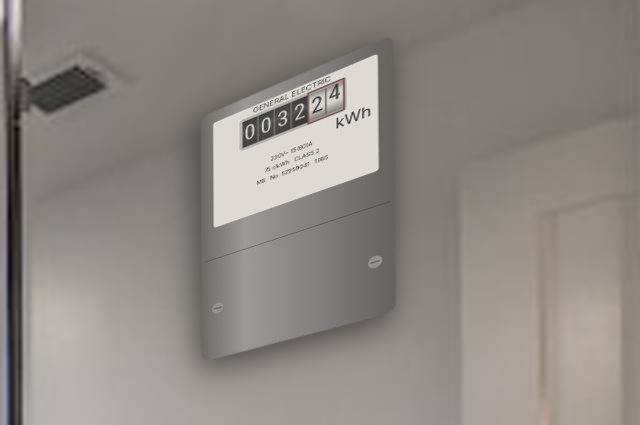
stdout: {"value": 32.24, "unit": "kWh"}
